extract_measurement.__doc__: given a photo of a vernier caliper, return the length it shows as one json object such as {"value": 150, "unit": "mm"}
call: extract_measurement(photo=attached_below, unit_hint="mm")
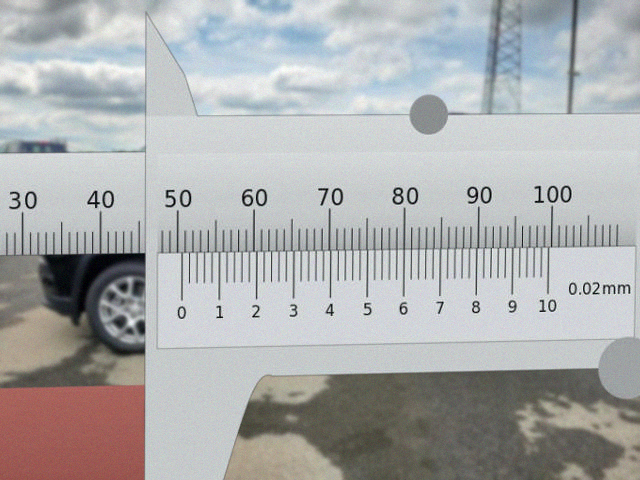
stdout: {"value": 50.6, "unit": "mm"}
